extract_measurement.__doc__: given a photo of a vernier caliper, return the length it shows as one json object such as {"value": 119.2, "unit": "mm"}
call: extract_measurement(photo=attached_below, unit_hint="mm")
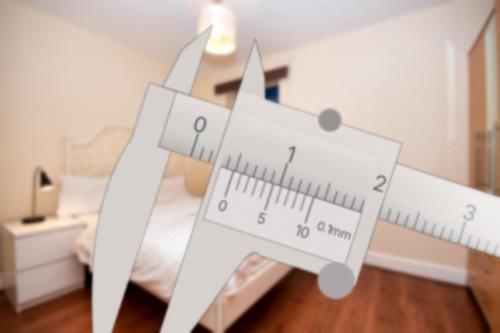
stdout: {"value": 4.8, "unit": "mm"}
